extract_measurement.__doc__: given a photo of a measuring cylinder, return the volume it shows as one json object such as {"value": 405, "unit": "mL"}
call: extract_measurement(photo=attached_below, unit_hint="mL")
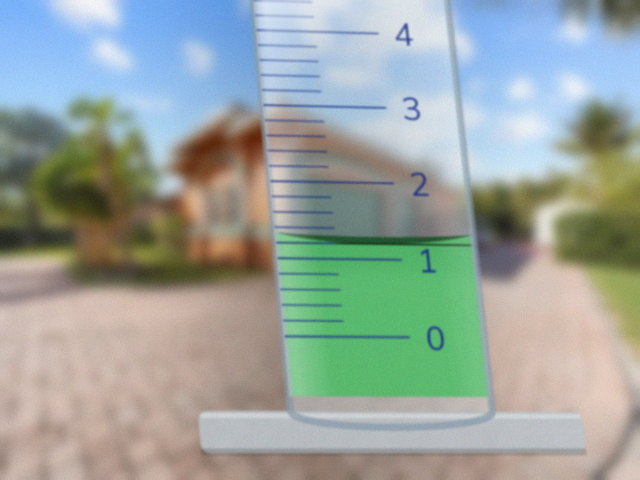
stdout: {"value": 1.2, "unit": "mL"}
